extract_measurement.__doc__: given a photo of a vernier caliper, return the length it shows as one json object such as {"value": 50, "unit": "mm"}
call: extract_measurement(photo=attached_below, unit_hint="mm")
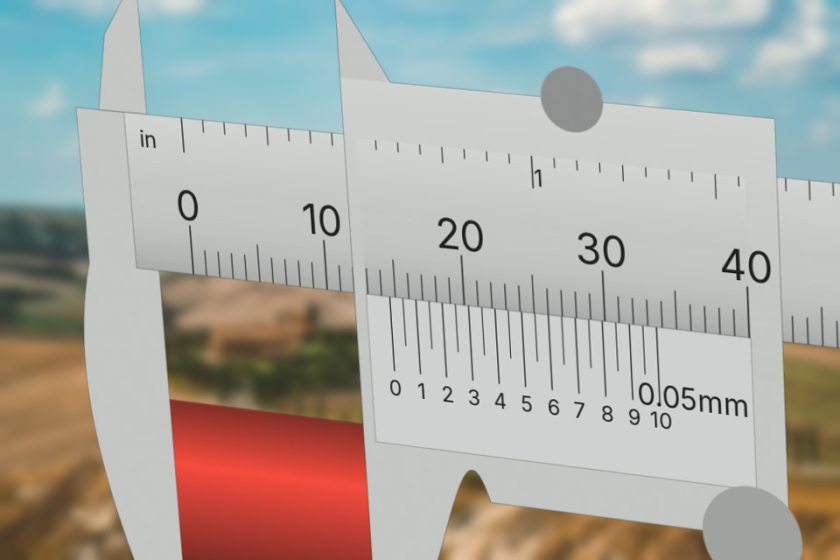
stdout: {"value": 14.6, "unit": "mm"}
